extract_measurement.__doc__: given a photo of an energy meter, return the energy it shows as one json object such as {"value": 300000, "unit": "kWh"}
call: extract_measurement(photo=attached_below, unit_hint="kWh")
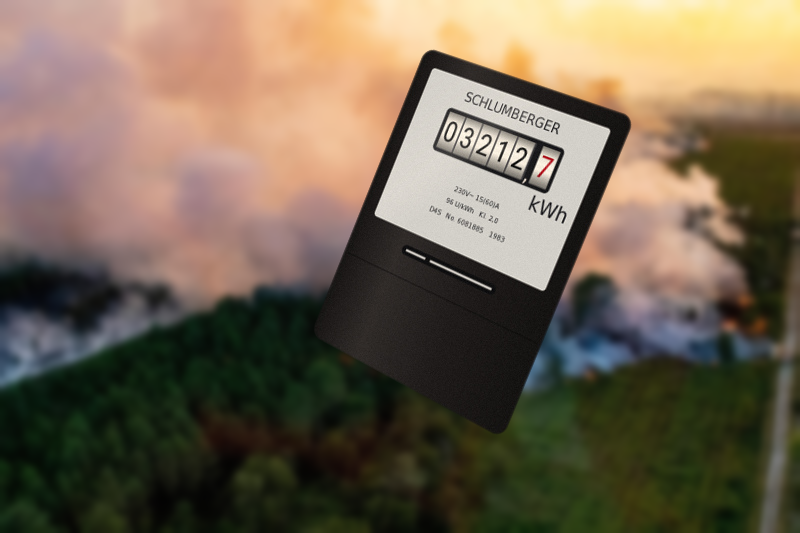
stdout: {"value": 3212.7, "unit": "kWh"}
